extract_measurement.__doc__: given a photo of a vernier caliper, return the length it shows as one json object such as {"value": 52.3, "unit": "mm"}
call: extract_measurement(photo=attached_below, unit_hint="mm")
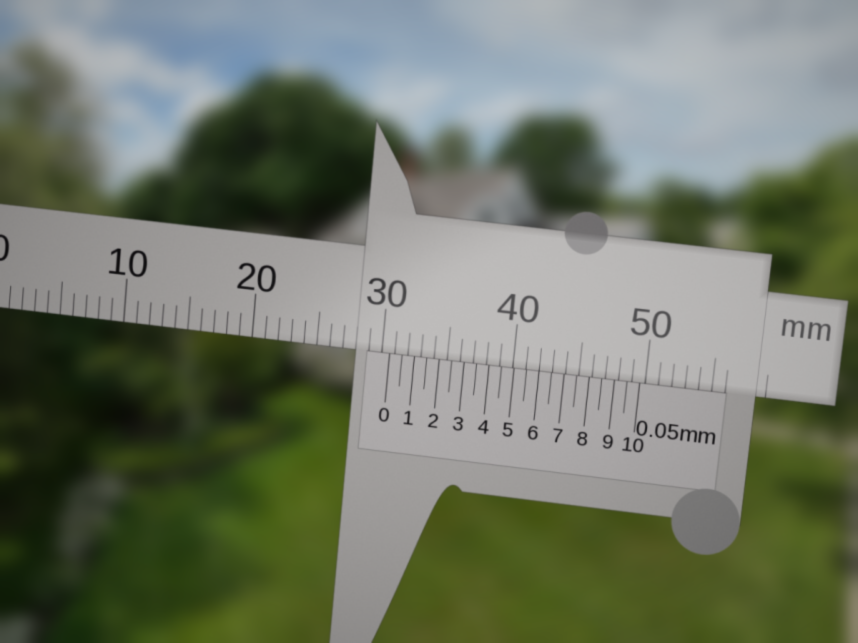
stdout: {"value": 30.6, "unit": "mm"}
